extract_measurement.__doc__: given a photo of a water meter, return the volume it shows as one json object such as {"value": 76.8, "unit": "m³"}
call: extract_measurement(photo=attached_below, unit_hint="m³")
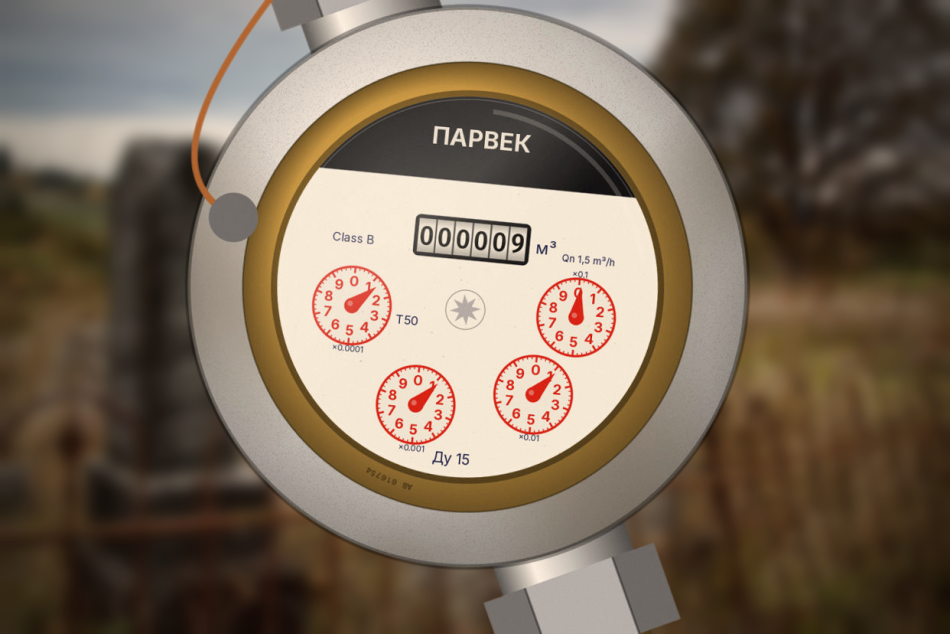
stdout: {"value": 9.0111, "unit": "m³"}
